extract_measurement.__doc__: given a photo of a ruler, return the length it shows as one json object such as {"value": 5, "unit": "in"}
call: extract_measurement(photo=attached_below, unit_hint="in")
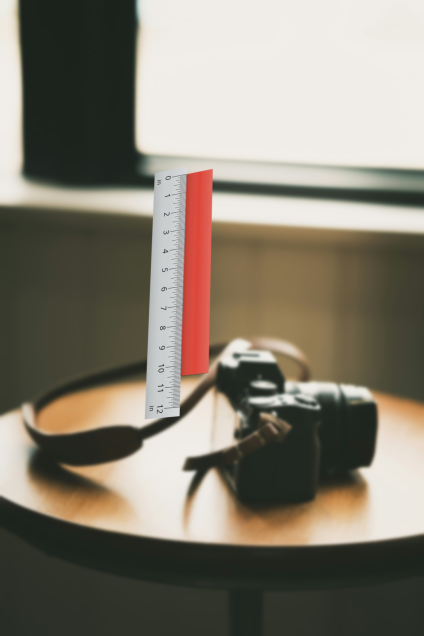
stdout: {"value": 10.5, "unit": "in"}
